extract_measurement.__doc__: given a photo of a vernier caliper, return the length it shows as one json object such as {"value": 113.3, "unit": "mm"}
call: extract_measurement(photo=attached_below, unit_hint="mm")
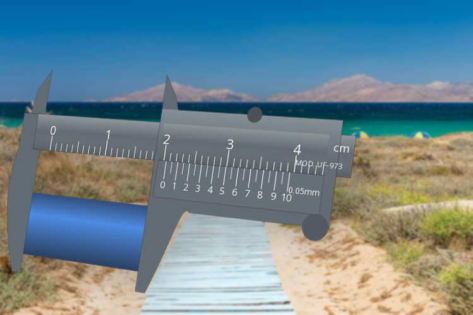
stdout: {"value": 20.4, "unit": "mm"}
